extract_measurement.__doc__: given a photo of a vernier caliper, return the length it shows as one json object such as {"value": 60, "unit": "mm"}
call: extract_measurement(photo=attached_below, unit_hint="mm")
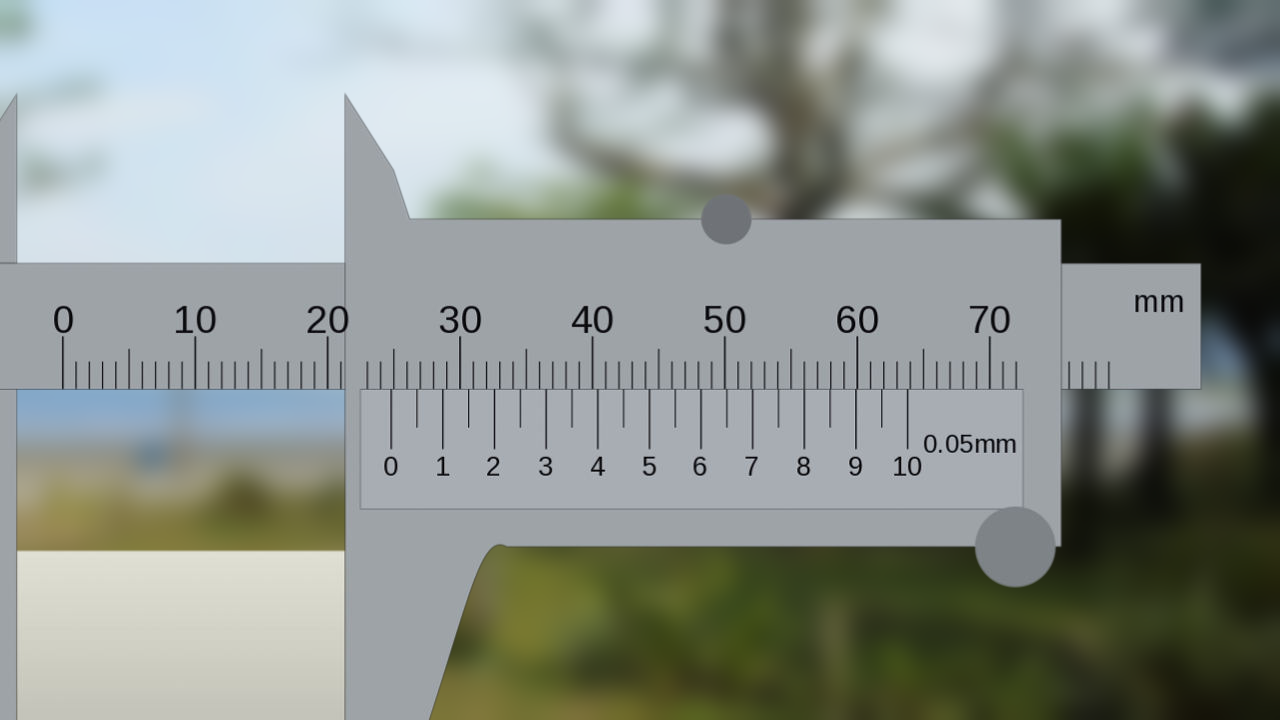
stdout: {"value": 24.8, "unit": "mm"}
